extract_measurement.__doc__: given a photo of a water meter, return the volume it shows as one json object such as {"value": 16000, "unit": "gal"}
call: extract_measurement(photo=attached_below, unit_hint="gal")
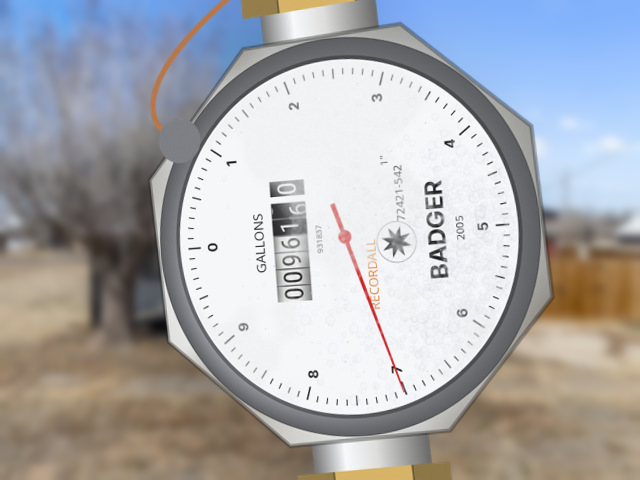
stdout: {"value": 96157.0, "unit": "gal"}
